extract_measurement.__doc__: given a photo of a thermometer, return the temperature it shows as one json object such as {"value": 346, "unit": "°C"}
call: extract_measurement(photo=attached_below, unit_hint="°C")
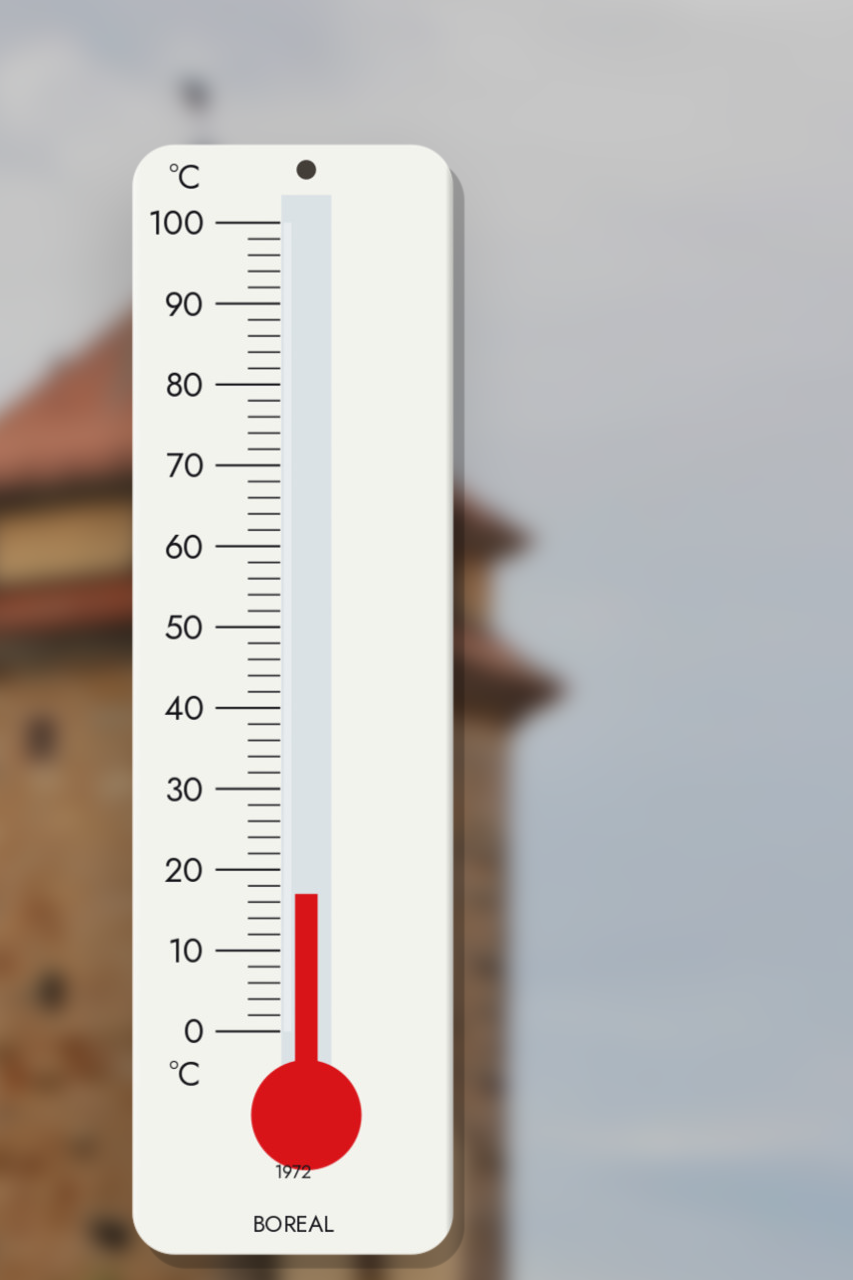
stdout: {"value": 17, "unit": "°C"}
